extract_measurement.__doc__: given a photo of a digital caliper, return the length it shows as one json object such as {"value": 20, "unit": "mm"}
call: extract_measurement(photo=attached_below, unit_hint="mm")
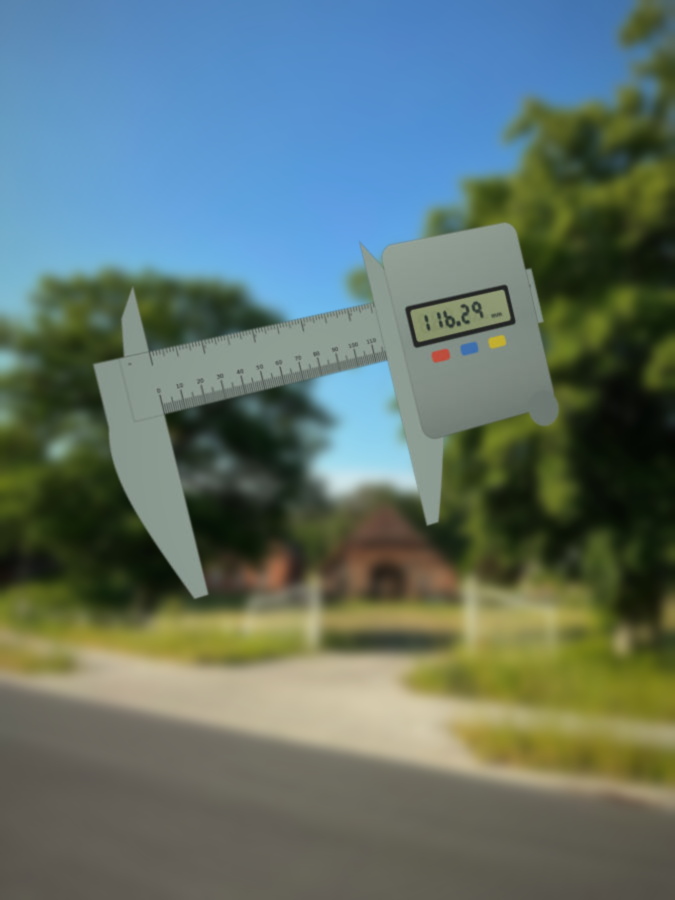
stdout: {"value": 116.29, "unit": "mm"}
